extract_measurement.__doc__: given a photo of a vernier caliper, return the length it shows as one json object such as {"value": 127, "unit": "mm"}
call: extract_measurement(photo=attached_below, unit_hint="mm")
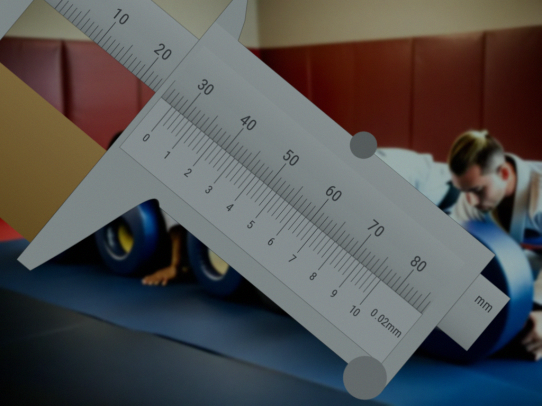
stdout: {"value": 27.6, "unit": "mm"}
